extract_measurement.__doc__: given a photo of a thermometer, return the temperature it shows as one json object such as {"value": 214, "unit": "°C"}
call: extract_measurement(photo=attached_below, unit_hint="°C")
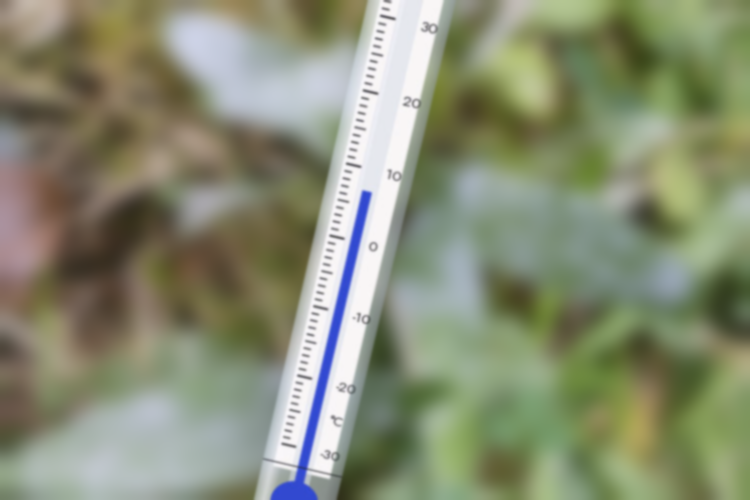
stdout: {"value": 7, "unit": "°C"}
